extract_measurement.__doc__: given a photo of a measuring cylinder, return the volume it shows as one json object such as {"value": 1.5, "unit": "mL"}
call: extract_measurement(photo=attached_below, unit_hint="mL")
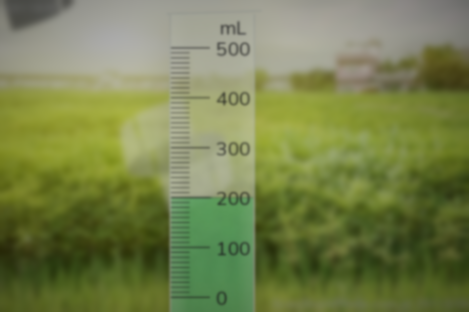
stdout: {"value": 200, "unit": "mL"}
